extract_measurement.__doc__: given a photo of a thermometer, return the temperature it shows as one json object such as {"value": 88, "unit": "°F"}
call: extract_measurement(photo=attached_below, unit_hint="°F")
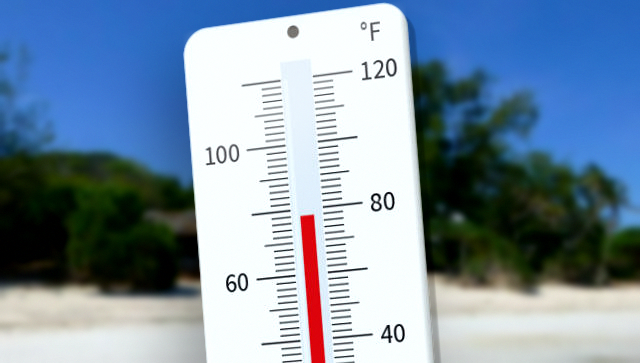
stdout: {"value": 78, "unit": "°F"}
